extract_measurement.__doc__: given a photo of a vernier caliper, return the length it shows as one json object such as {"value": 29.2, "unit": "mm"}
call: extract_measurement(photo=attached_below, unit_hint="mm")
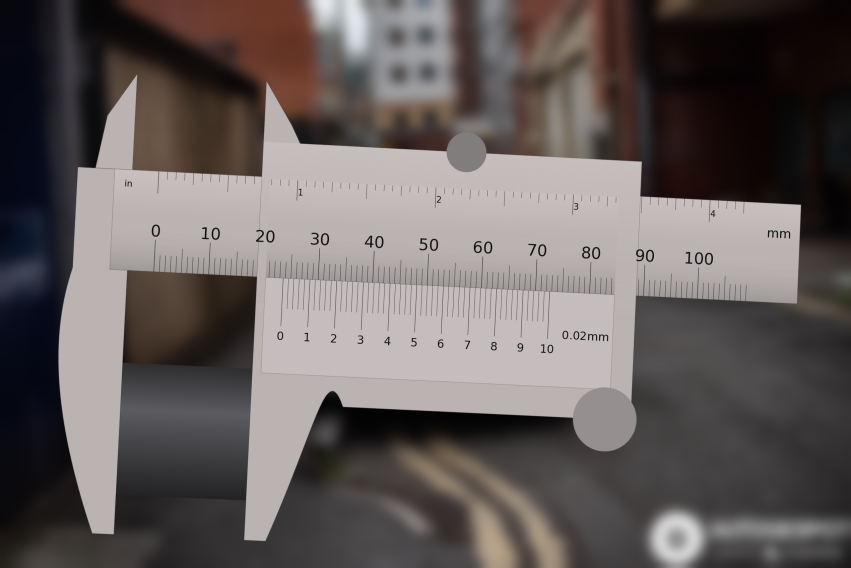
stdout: {"value": 23.6, "unit": "mm"}
